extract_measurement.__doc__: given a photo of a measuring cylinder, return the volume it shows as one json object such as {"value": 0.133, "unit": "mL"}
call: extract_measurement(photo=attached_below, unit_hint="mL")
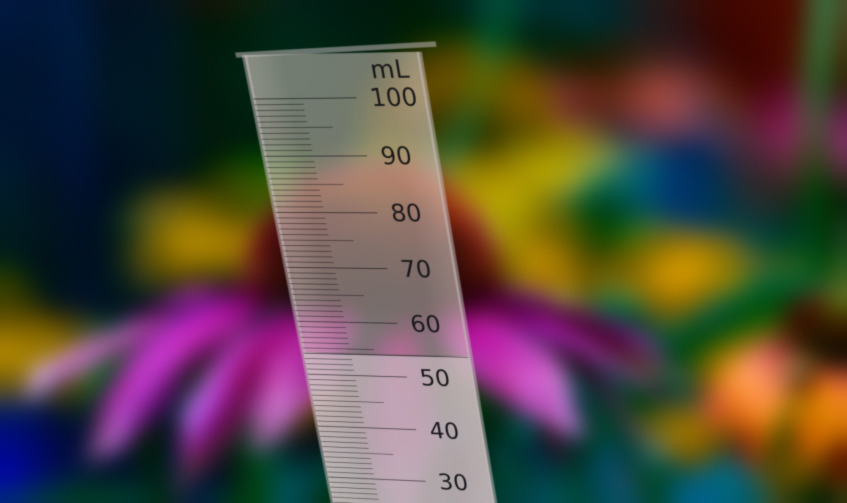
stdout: {"value": 54, "unit": "mL"}
